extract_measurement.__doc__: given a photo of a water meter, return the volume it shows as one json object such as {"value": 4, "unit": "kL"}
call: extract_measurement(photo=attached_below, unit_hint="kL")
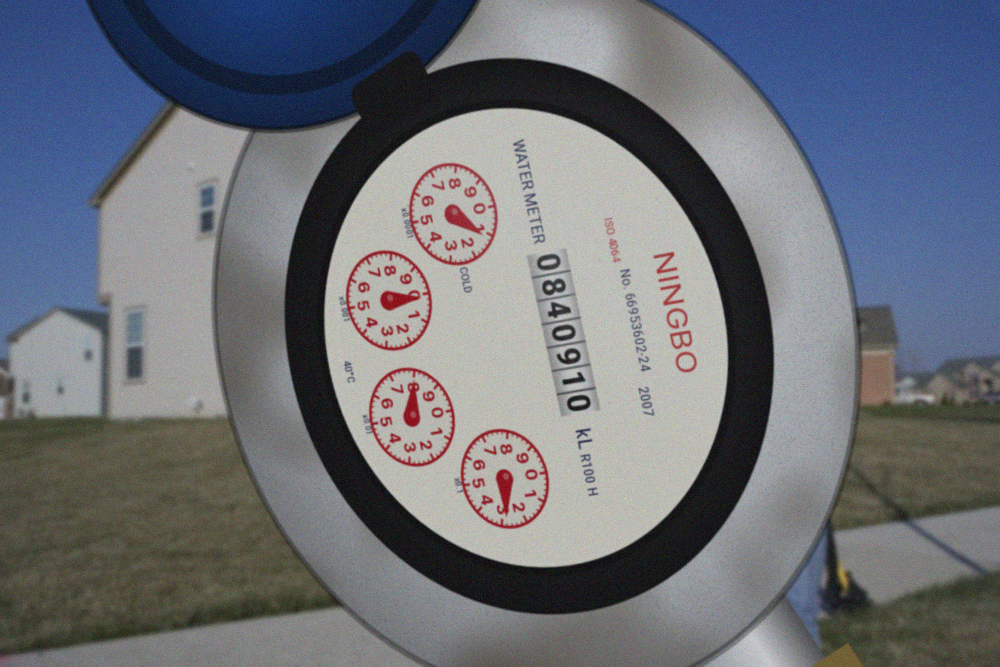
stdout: {"value": 840910.2801, "unit": "kL"}
